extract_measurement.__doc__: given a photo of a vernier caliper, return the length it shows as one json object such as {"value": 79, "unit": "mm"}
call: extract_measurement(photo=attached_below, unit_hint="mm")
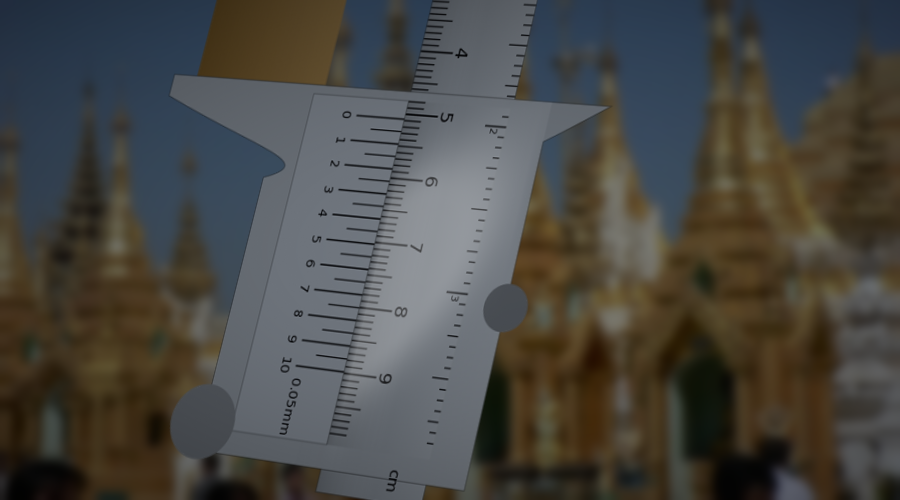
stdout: {"value": 50.8, "unit": "mm"}
